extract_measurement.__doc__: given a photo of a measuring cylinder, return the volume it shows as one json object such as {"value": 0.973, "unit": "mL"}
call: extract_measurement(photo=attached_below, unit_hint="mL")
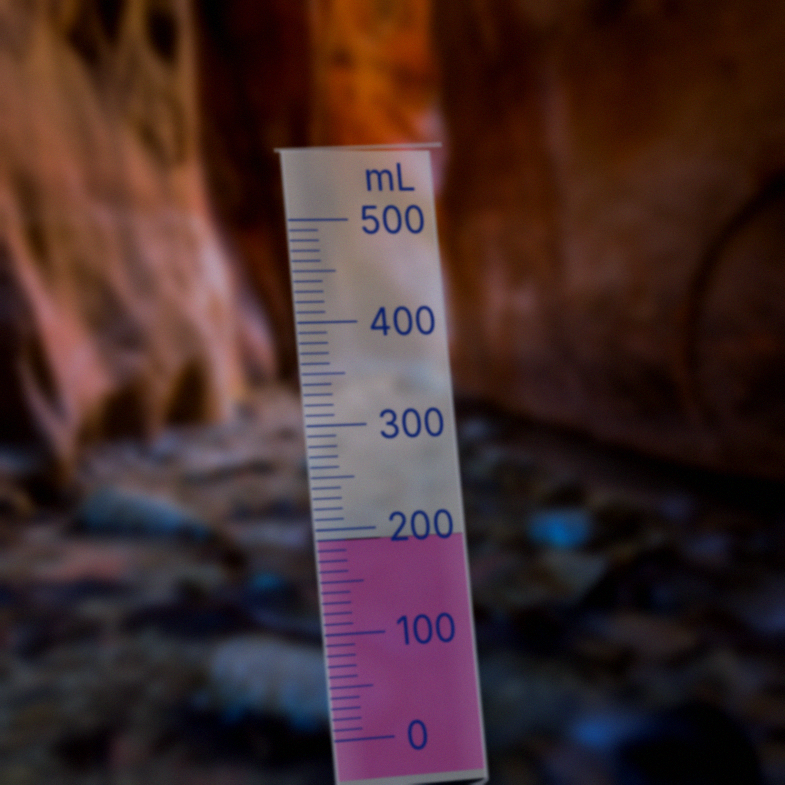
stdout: {"value": 190, "unit": "mL"}
